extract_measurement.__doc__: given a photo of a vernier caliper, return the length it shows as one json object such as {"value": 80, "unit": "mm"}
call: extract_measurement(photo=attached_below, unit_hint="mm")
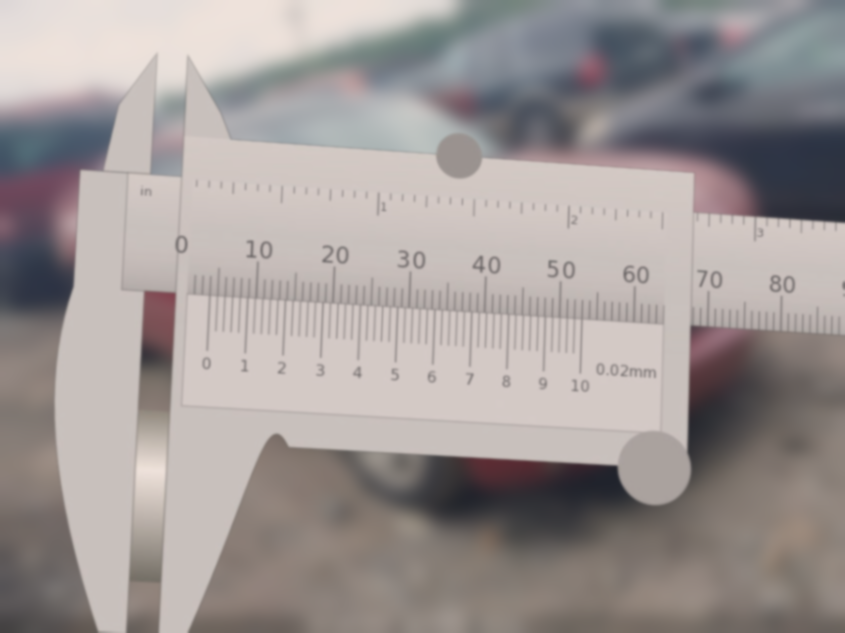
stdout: {"value": 4.0, "unit": "mm"}
